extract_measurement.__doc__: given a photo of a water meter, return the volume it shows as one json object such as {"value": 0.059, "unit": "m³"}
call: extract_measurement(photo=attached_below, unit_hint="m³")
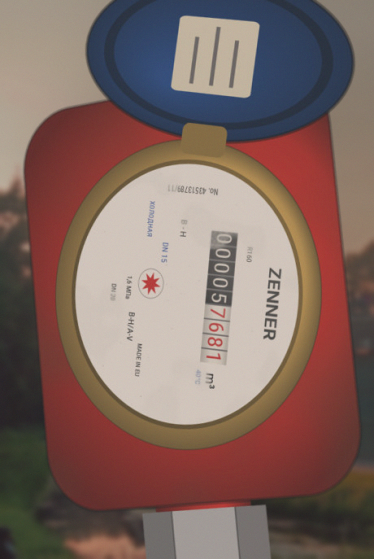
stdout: {"value": 5.7681, "unit": "m³"}
